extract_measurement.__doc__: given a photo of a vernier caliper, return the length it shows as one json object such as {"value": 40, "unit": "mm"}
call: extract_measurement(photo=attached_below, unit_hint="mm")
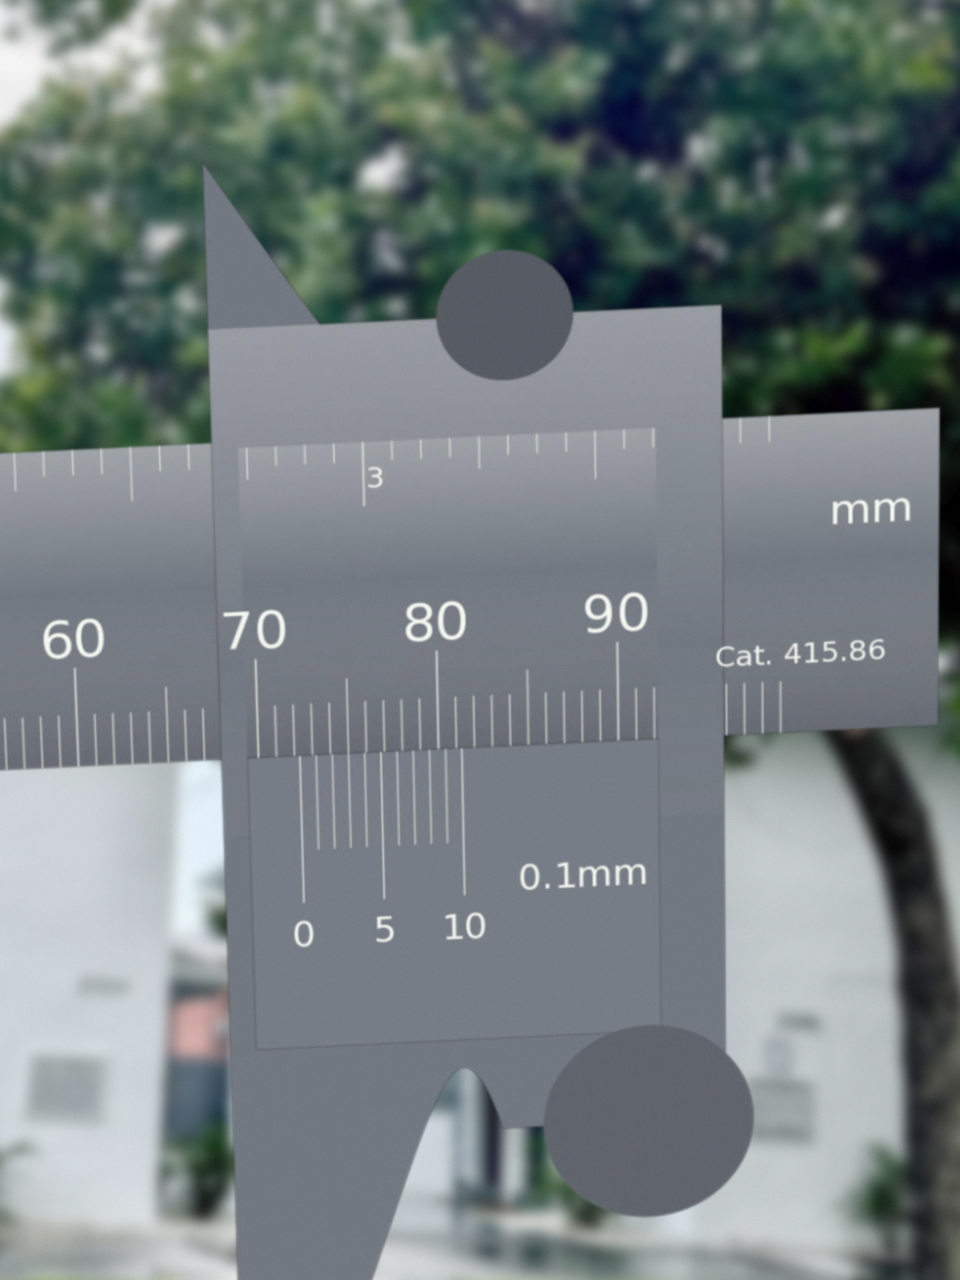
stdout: {"value": 72.3, "unit": "mm"}
